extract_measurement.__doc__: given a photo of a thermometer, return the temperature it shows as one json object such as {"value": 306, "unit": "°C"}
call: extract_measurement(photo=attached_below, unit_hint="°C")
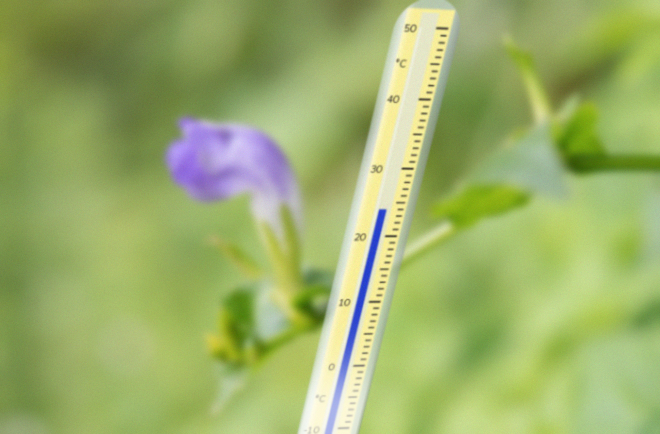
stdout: {"value": 24, "unit": "°C"}
